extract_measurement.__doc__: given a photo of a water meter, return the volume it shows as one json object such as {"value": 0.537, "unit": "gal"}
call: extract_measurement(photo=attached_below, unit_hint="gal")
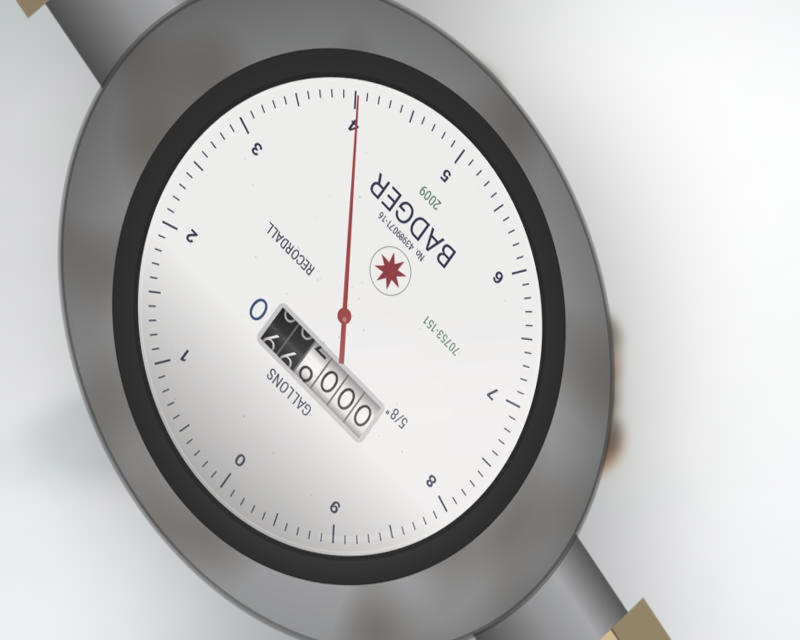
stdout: {"value": 6994.0, "unit": "gal"}
